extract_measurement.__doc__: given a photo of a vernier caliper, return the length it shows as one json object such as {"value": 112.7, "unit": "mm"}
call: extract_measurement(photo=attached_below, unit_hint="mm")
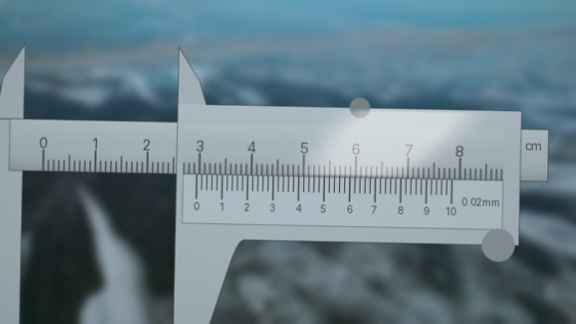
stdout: {"value": 29.5, "unit": "mm"}
